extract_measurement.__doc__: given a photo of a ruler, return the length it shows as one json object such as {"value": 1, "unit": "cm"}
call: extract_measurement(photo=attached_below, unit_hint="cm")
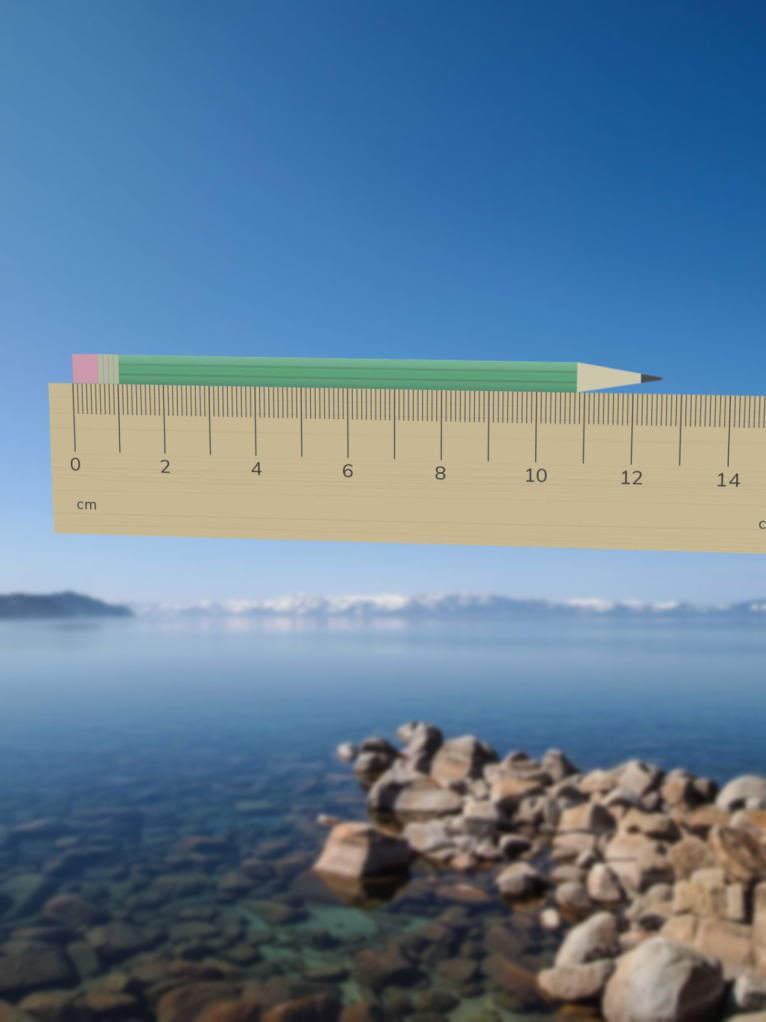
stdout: {"value": 12.6, "unit": "cm"}
